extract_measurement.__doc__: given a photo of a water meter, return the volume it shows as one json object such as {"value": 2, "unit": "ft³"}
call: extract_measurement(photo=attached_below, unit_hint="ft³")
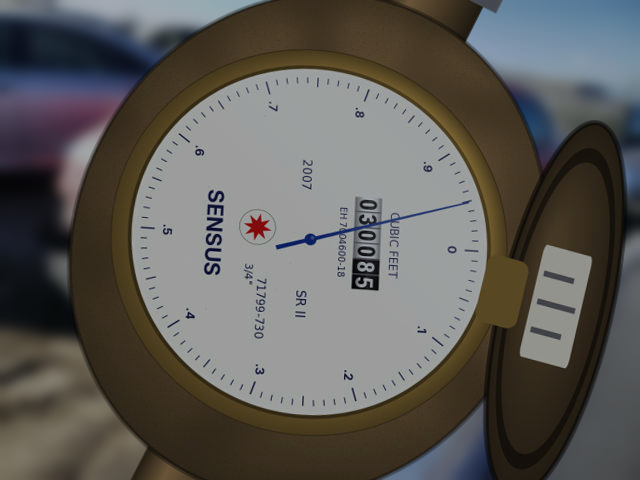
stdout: {"value": 30084.95, "unit": "ft³"}
